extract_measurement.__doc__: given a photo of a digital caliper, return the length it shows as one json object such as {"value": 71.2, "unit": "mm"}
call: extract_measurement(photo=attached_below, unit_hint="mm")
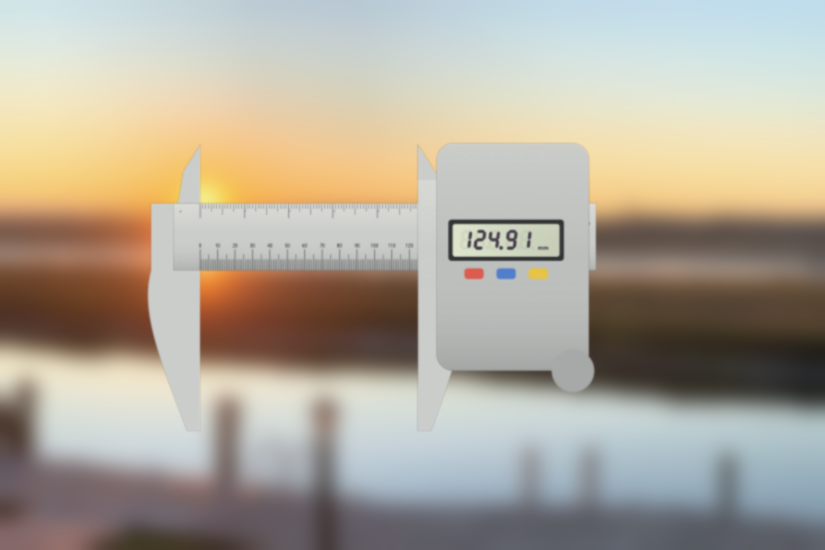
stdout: {"value": 124.91, "unit": "mm"}
